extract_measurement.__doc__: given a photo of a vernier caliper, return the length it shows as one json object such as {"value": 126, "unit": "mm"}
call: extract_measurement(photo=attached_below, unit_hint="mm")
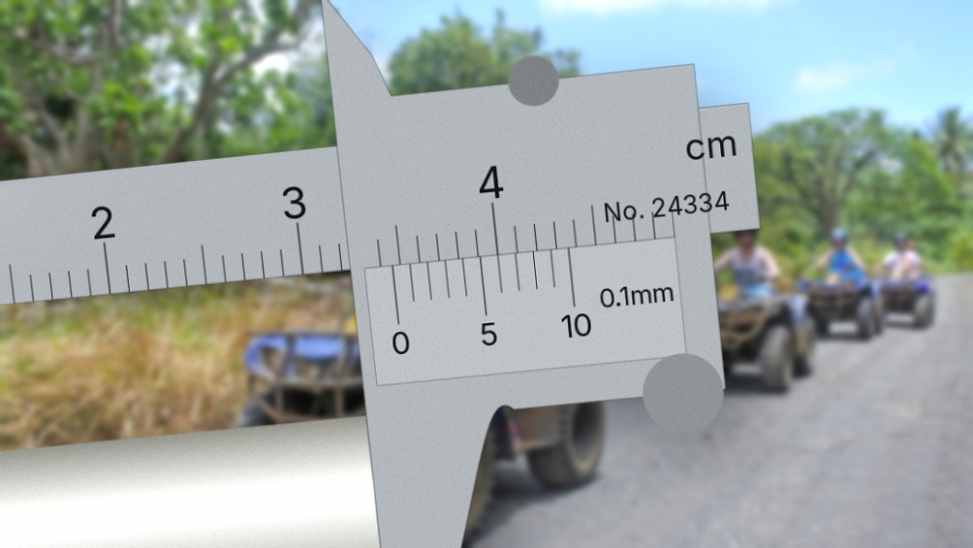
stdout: {"value": 34.6, "unit": "mm"}
